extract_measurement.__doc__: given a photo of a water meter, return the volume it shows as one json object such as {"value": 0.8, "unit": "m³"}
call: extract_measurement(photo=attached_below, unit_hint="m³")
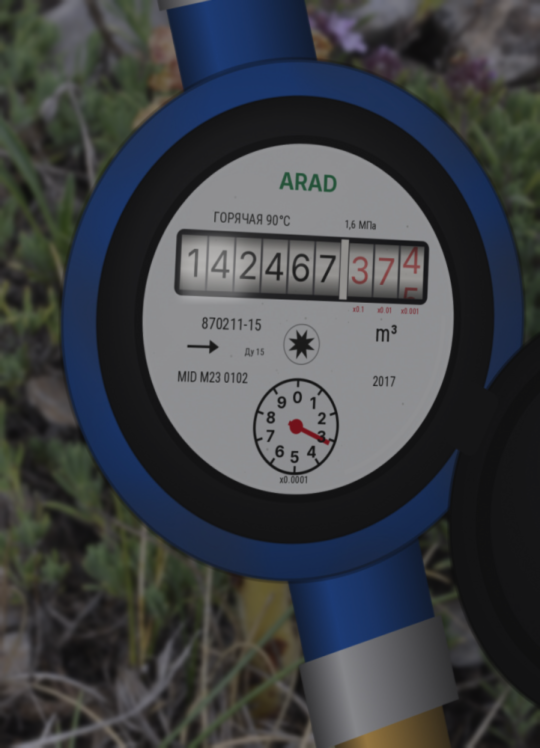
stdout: {"value": 142467.3743, "unit": "m³"}
